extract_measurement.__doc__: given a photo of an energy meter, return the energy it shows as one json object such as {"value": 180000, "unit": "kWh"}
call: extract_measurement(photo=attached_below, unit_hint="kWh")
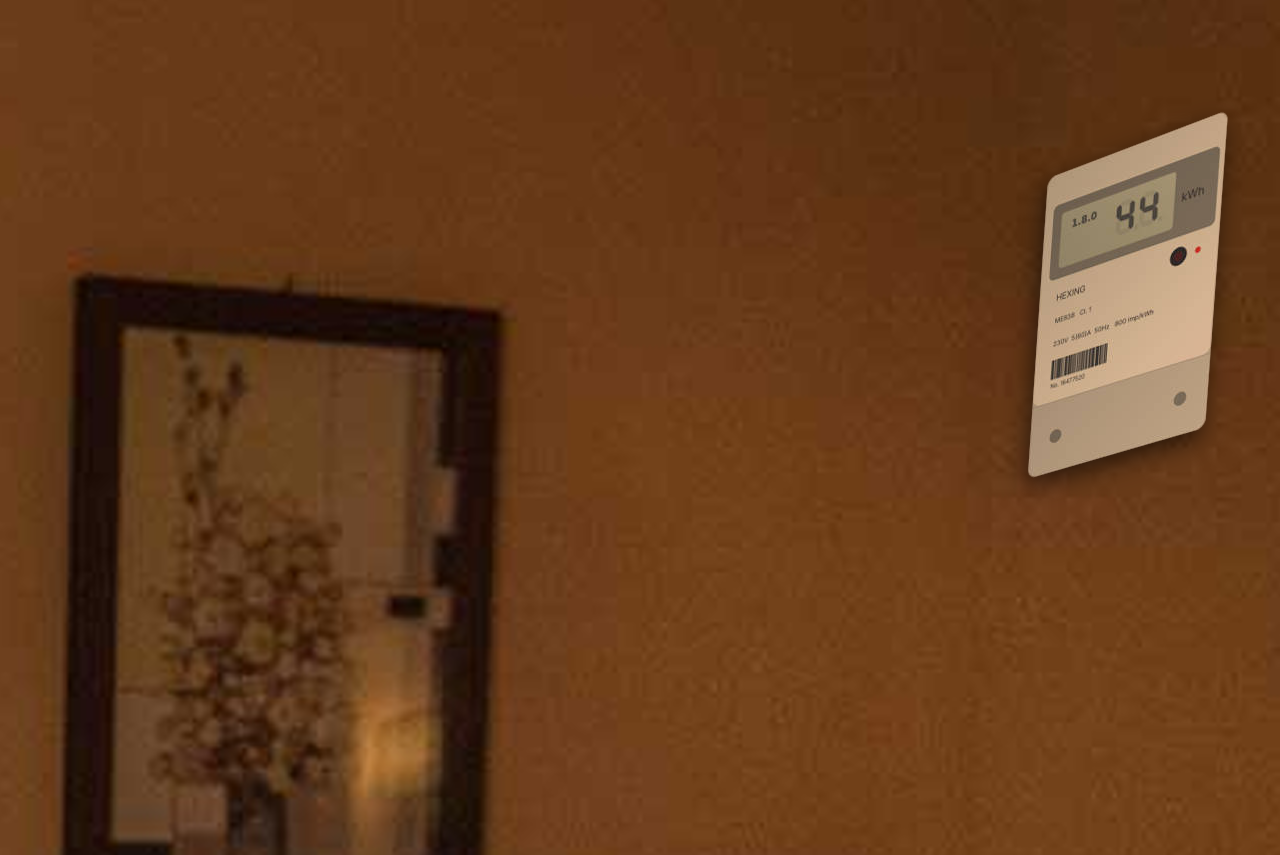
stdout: {"value": 44, "unit": "kWh"}
